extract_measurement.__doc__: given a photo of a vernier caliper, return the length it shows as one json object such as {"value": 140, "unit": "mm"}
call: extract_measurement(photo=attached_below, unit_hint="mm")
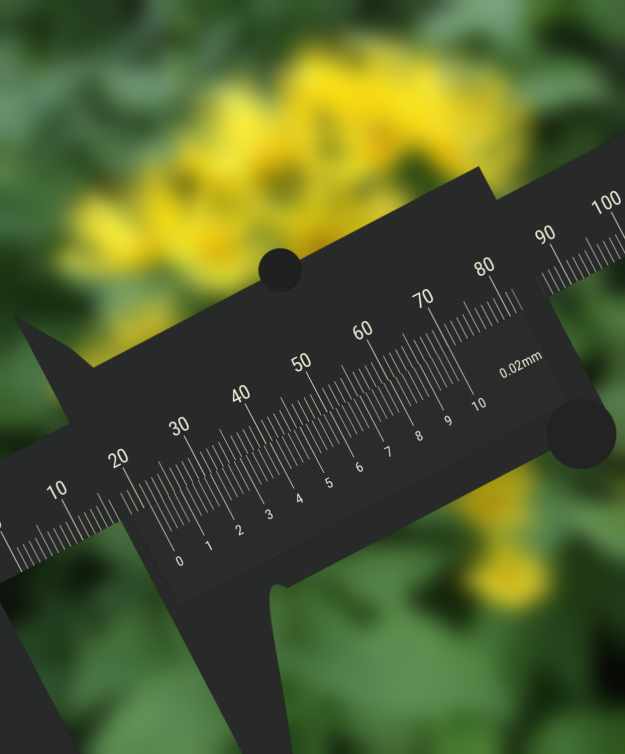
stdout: {"value": 21.0, "unit": "mm"}
